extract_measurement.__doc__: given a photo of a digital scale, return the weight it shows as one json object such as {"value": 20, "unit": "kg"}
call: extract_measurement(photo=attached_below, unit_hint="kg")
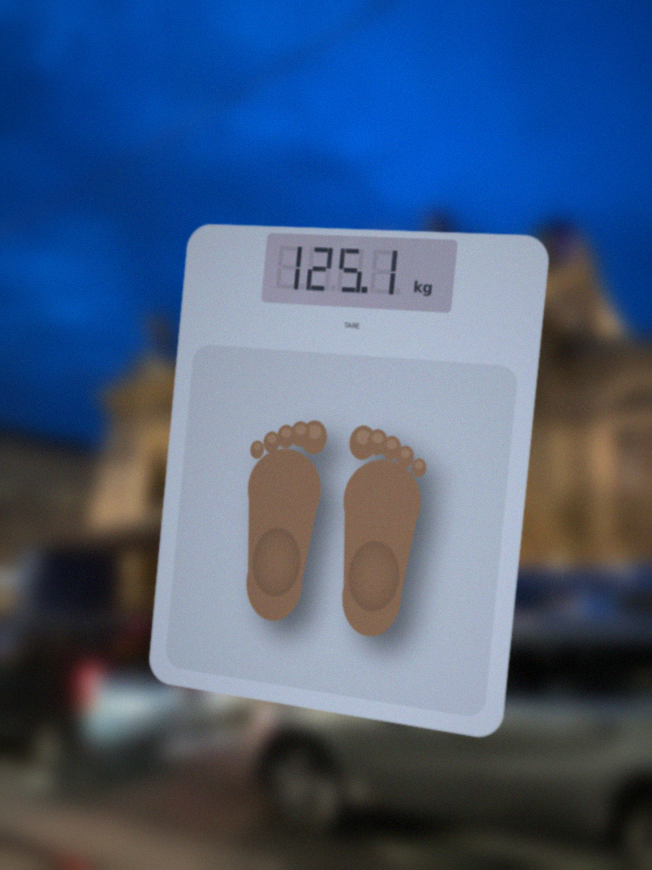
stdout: {"value": 125.1, "unit": "kg"}
